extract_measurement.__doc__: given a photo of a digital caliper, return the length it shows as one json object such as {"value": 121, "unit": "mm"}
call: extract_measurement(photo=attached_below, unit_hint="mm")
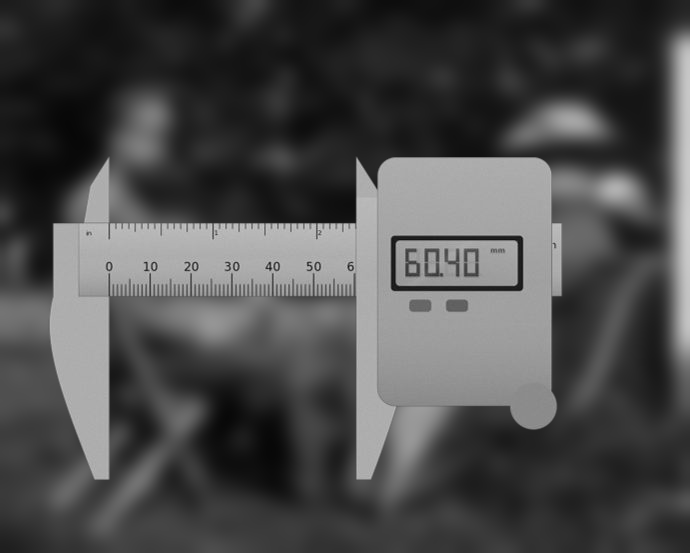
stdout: {"value": 60.40, "unit": "mm"}
